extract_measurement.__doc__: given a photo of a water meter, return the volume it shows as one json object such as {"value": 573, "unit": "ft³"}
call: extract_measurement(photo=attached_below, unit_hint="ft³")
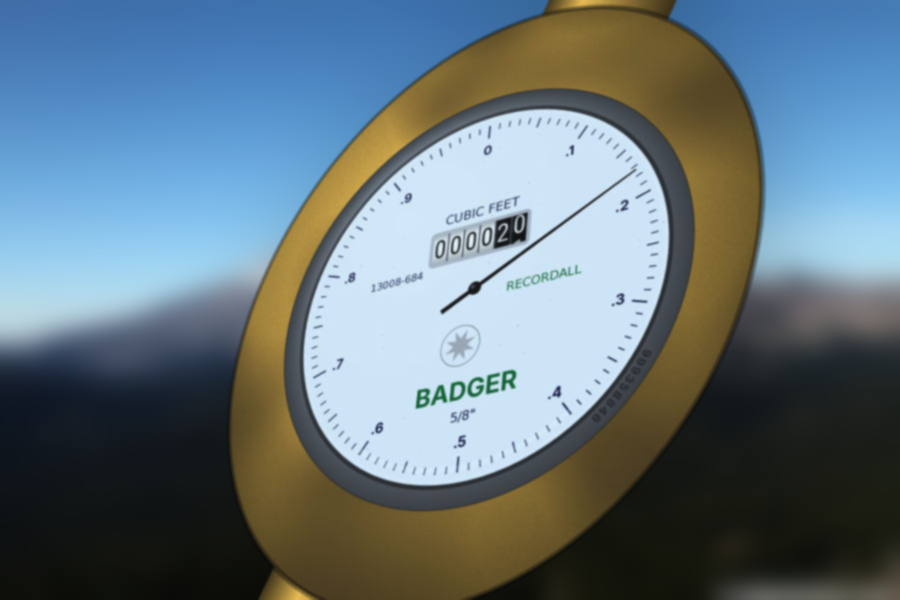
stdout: {"value": 20.17, "unit": "ft³"}
